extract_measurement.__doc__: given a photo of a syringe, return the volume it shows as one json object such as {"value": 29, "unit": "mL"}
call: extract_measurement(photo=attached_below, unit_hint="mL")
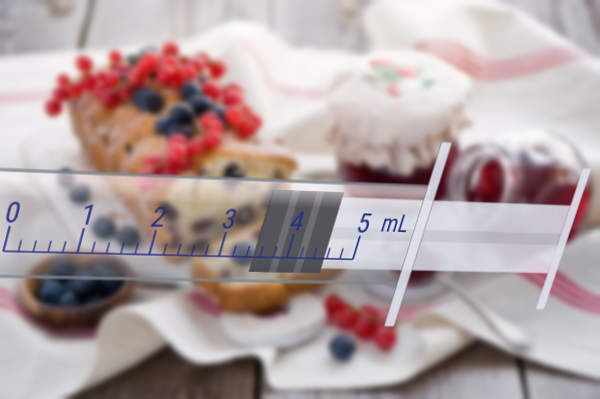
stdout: {"value": 3.5, "unit": "mL"}
